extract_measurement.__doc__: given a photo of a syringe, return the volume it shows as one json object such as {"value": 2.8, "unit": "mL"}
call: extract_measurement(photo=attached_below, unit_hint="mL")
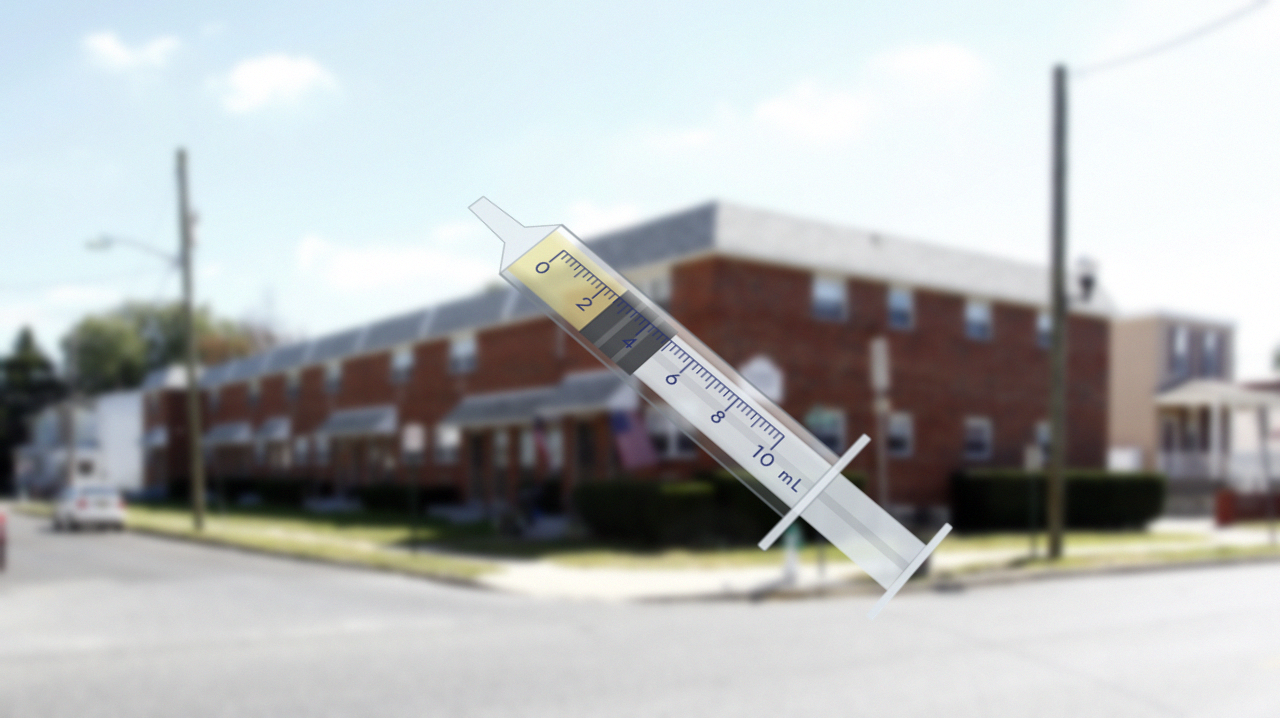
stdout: {"value": 2.6, "unit": "mL"}
